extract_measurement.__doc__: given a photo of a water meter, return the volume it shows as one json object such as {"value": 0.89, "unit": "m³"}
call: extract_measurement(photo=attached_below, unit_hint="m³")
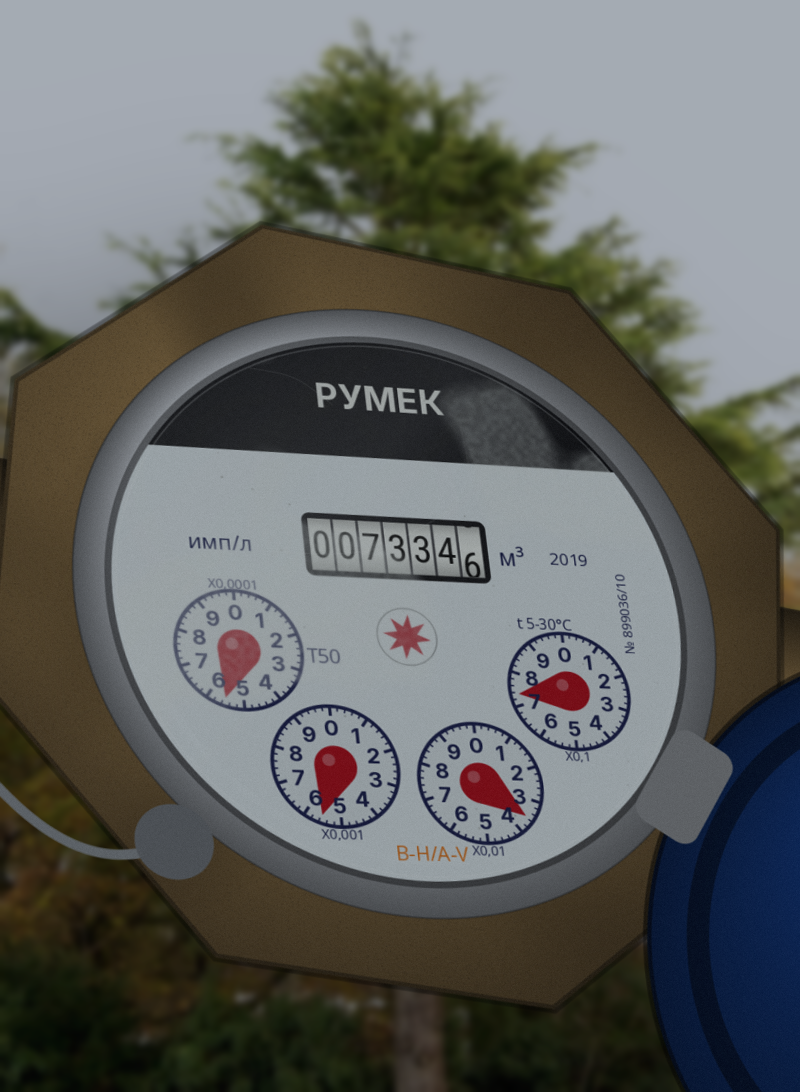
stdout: {"value": 73345.7355, "unit": "m³"}
